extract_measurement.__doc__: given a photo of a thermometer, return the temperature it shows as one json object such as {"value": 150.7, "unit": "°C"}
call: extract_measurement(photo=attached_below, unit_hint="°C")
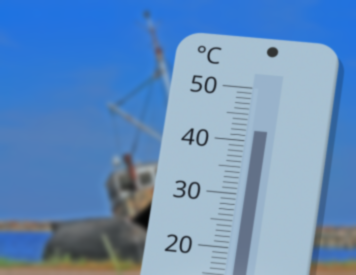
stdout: {"value": 42, "unit": "°C"}
